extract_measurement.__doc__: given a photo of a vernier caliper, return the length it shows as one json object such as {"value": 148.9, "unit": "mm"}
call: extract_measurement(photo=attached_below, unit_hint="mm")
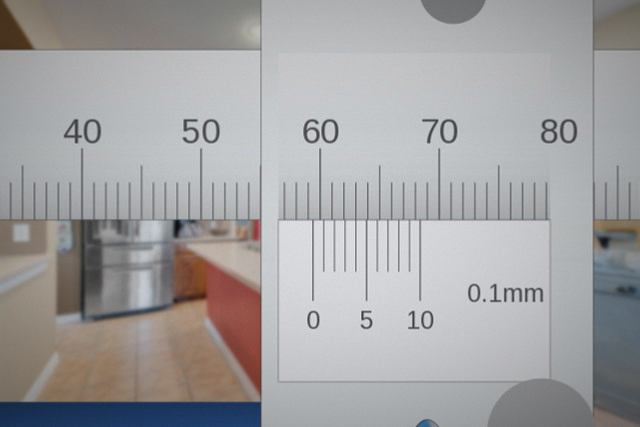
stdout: {"value": 59.4, "unit": "mm"}
